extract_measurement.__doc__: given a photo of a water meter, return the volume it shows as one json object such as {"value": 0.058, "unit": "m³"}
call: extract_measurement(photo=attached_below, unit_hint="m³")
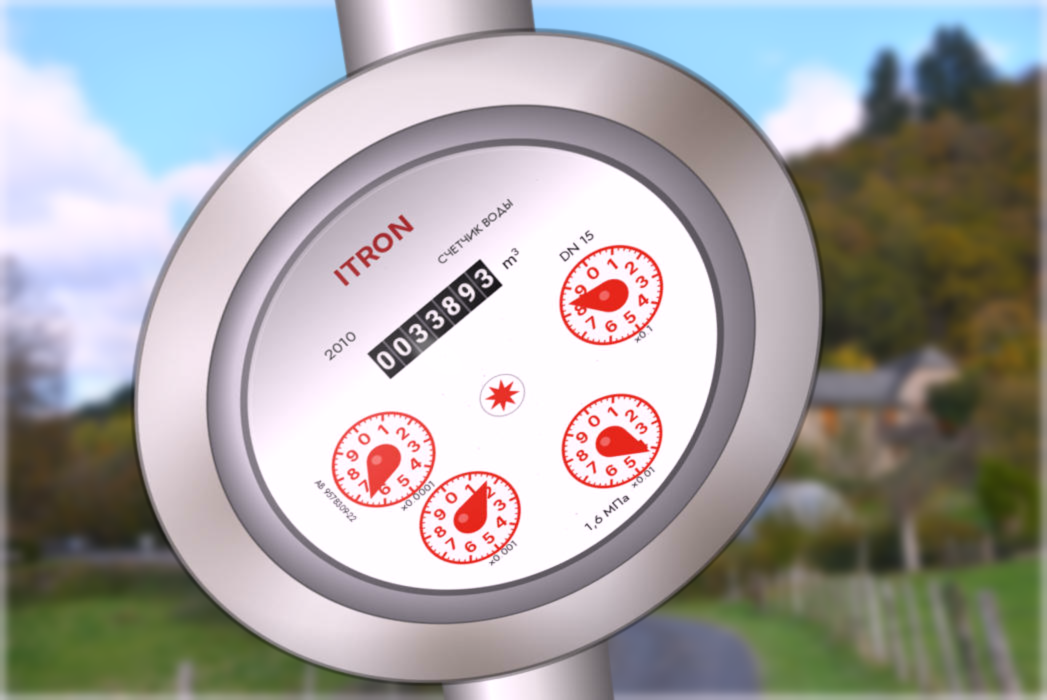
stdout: {"value": 33893.8416, "unit": "m³"}
